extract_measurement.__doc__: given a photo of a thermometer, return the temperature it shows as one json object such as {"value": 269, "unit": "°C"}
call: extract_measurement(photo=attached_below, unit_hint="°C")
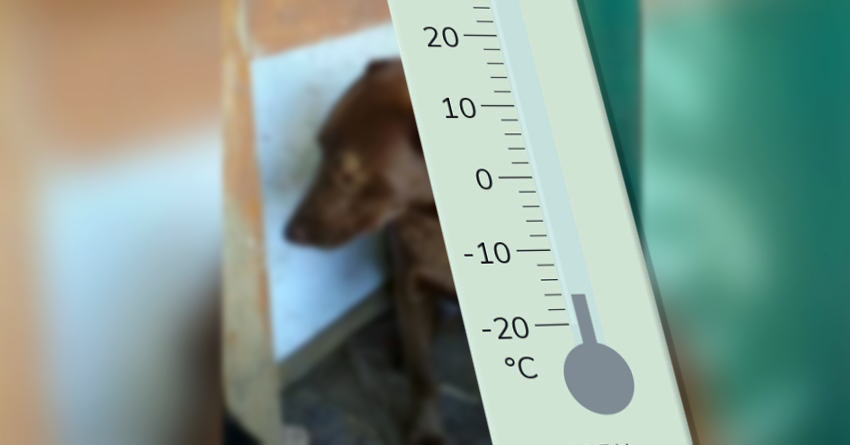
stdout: {"value": -16, "unit": "°C"}
